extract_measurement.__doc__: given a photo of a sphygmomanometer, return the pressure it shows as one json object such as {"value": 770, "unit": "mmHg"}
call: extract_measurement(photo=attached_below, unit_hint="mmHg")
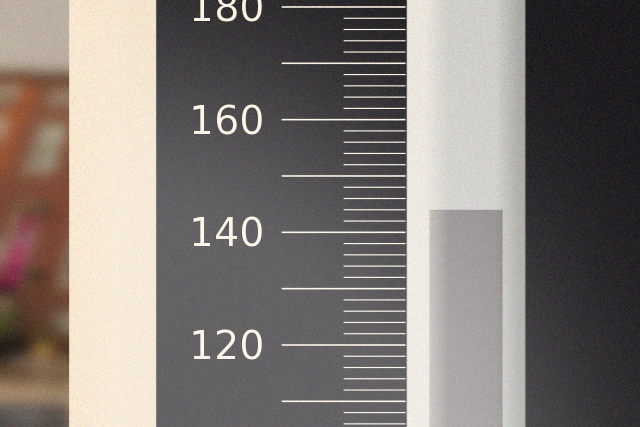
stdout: {"value": 144, "unit": "mmHg"}
